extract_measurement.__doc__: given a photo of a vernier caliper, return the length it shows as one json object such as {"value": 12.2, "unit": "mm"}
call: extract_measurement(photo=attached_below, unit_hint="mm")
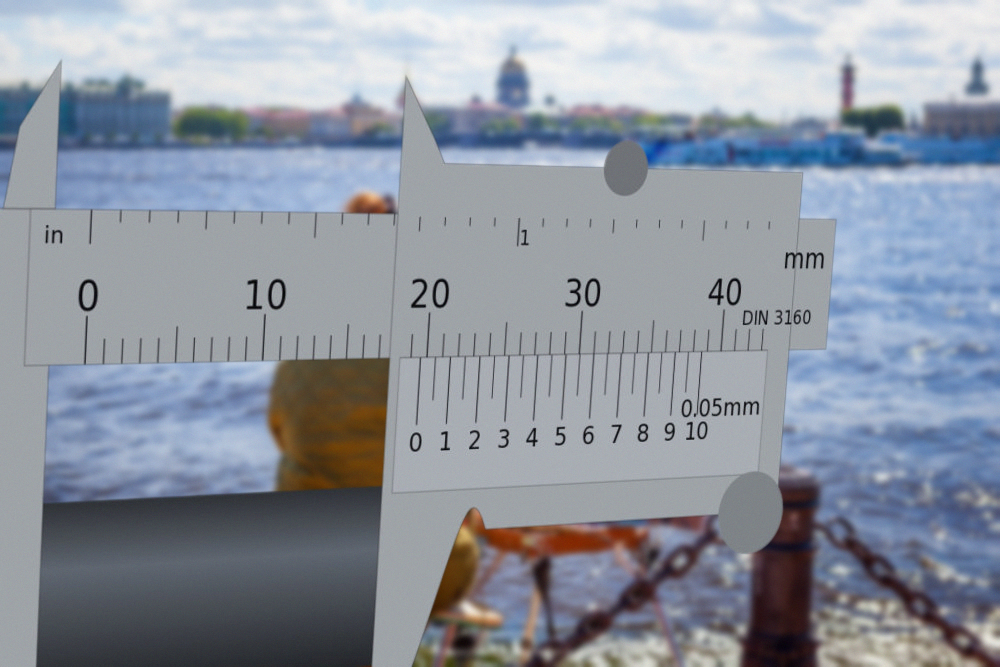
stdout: {"value": 19.6, "unit": "mm"}
